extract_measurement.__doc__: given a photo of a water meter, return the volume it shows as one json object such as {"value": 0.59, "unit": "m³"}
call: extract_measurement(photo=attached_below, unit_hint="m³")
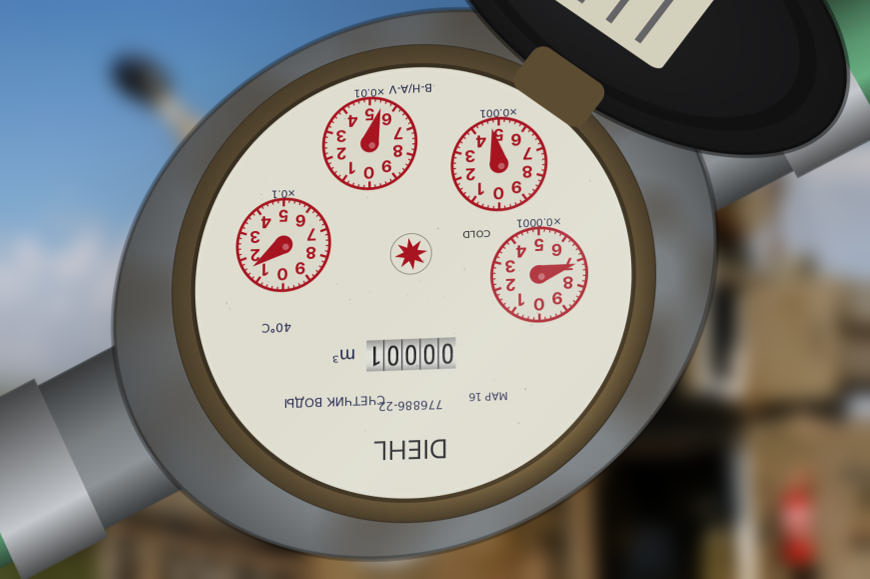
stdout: {"value": 1.1547, "unit": "m³"}
